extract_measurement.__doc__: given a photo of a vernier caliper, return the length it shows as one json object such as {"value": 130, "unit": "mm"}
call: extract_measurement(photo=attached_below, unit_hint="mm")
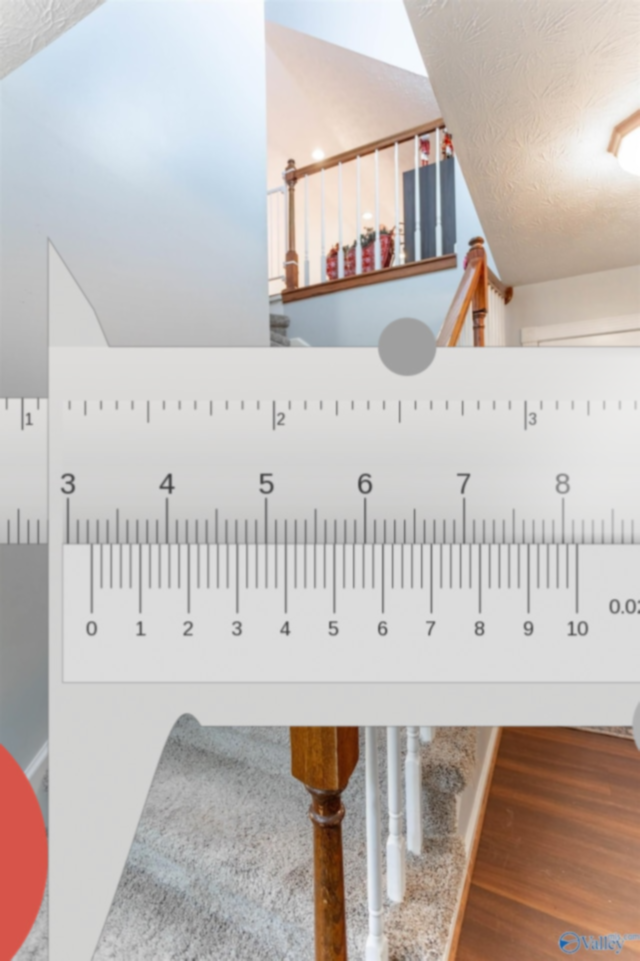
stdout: {"value": 32.4, "unit": "mm"}
